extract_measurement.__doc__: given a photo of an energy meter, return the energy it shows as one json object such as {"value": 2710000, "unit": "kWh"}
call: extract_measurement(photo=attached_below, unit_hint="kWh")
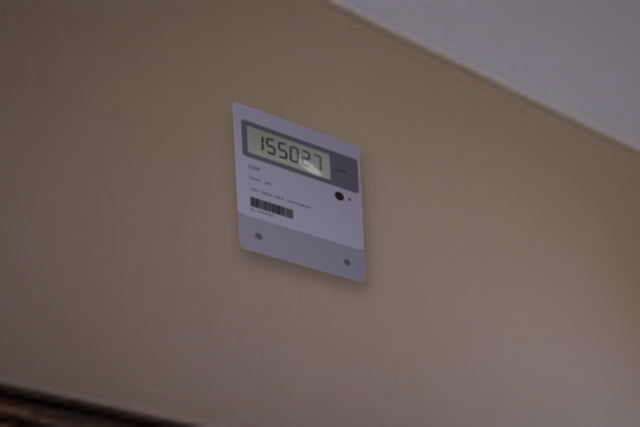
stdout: {"value": 155027, "unit": "kWh"}
